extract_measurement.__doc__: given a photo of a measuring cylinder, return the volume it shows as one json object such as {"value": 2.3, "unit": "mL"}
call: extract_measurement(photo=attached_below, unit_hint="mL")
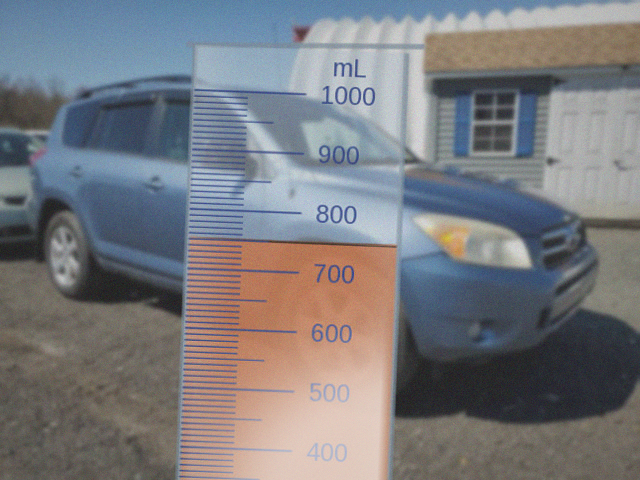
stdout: {"value": 750, "unit": "mL"}
